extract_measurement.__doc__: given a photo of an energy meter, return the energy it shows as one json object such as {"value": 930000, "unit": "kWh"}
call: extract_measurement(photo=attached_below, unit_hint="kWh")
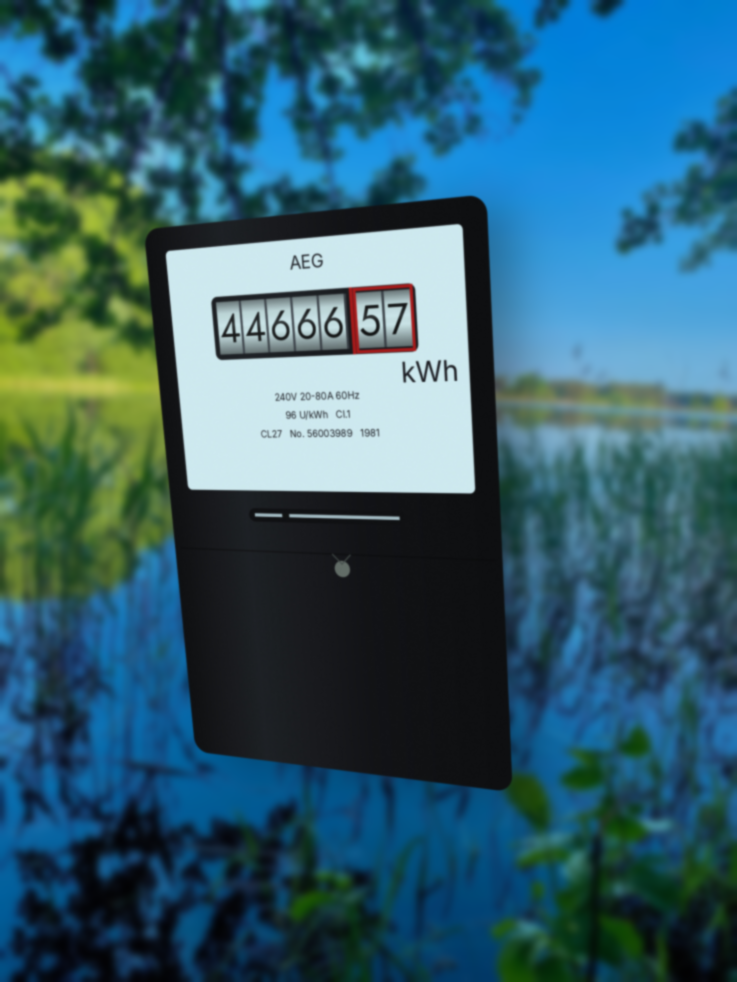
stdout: {"value": 44666.57, "unit": "kWh"}
